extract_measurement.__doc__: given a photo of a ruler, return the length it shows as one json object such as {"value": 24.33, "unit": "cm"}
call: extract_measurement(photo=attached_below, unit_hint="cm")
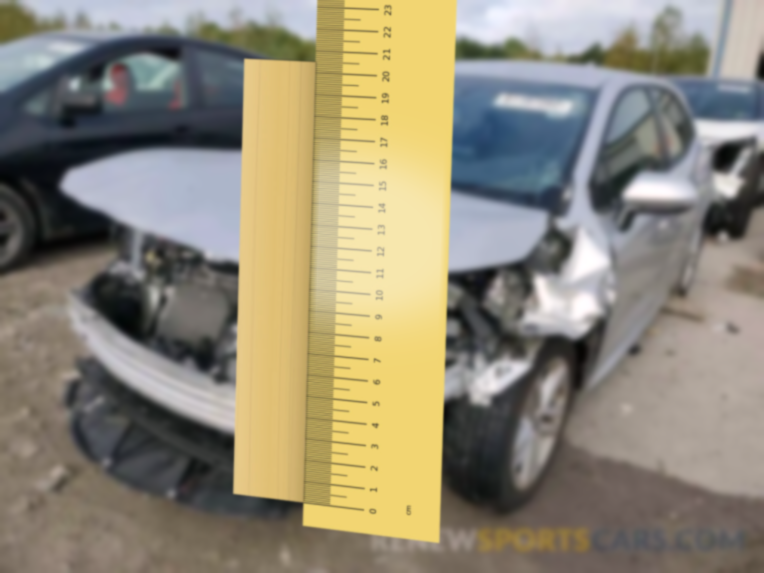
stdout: {"value": 20.5, "unit": "cm"}
